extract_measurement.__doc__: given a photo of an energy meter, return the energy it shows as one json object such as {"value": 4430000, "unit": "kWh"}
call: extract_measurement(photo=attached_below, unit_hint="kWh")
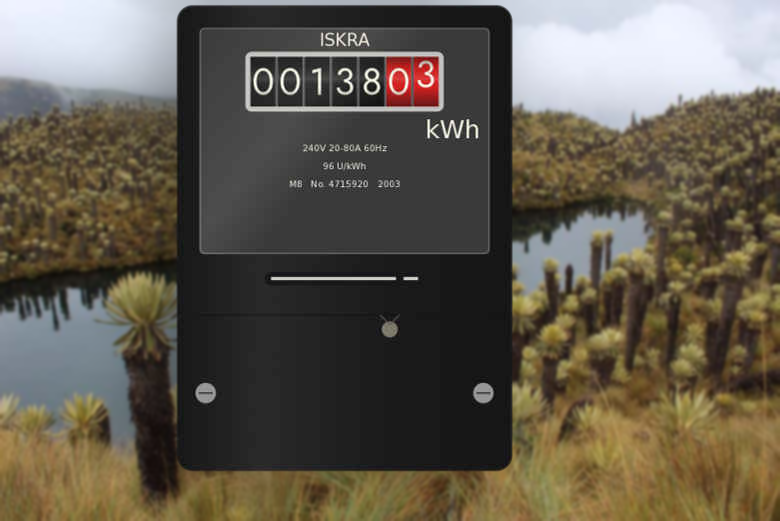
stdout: {"value": 138.03, "unit": "kWh"}
